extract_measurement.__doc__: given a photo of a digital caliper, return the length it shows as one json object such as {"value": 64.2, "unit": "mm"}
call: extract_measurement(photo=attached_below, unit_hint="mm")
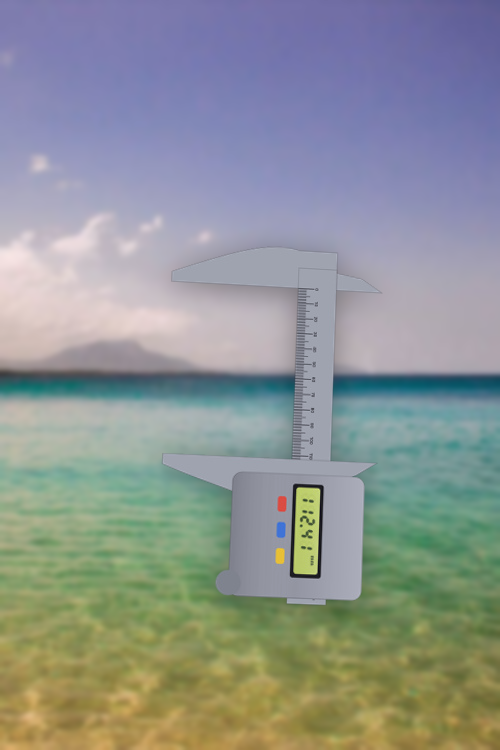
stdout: {"value": 112.41, "unit": "mm"}
